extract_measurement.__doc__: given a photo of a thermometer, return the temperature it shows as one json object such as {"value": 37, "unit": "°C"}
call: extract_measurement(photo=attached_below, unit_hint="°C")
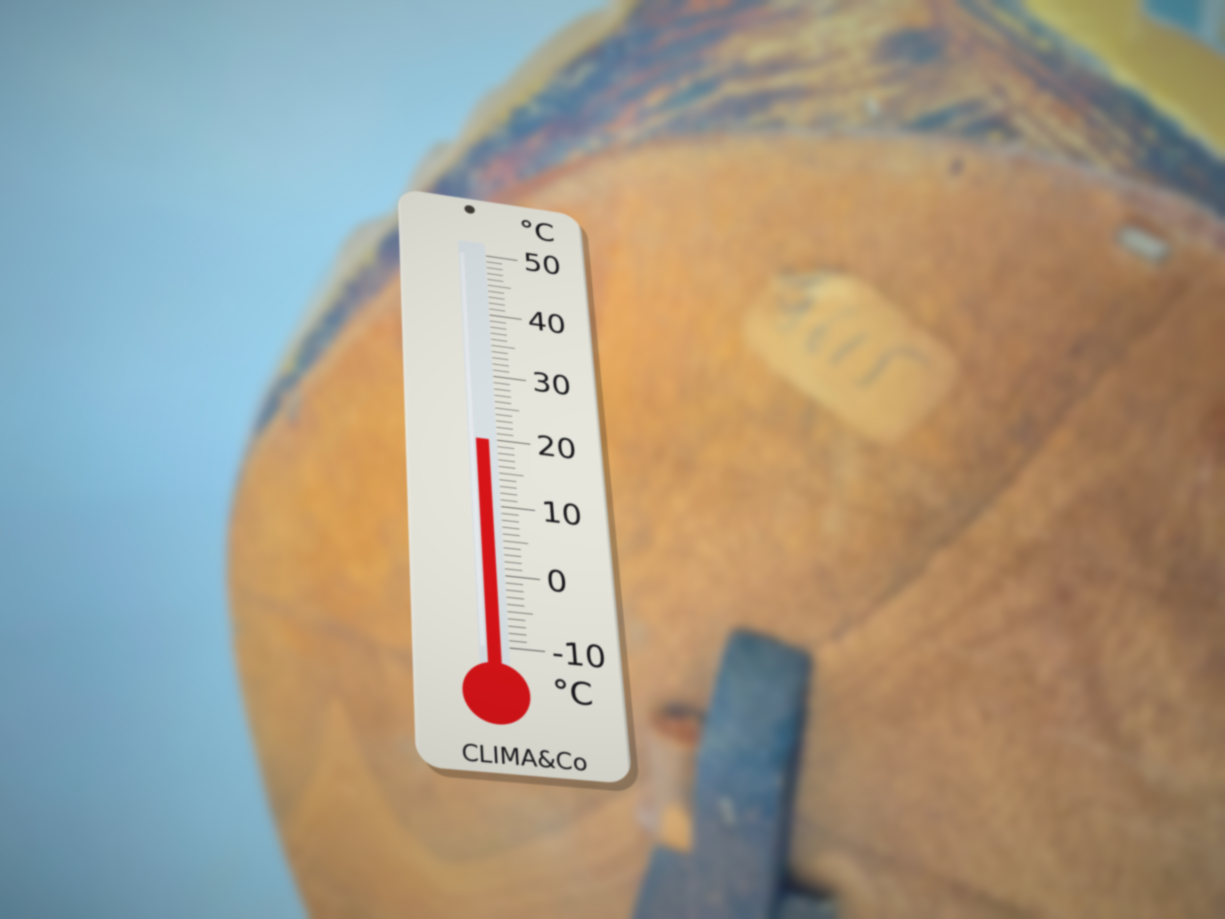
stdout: {"value": 20, "unit": "°C"}
